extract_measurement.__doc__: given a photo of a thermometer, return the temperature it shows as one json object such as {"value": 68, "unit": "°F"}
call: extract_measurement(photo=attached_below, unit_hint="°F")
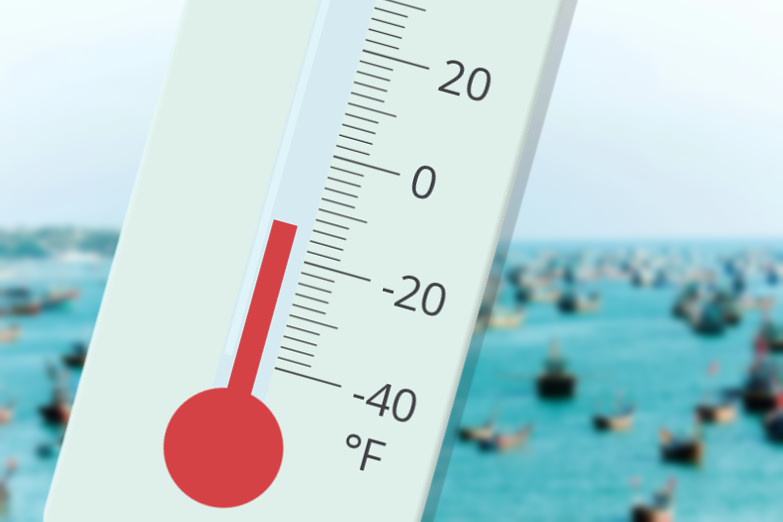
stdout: {"value": -14, "unit": "°F"}
